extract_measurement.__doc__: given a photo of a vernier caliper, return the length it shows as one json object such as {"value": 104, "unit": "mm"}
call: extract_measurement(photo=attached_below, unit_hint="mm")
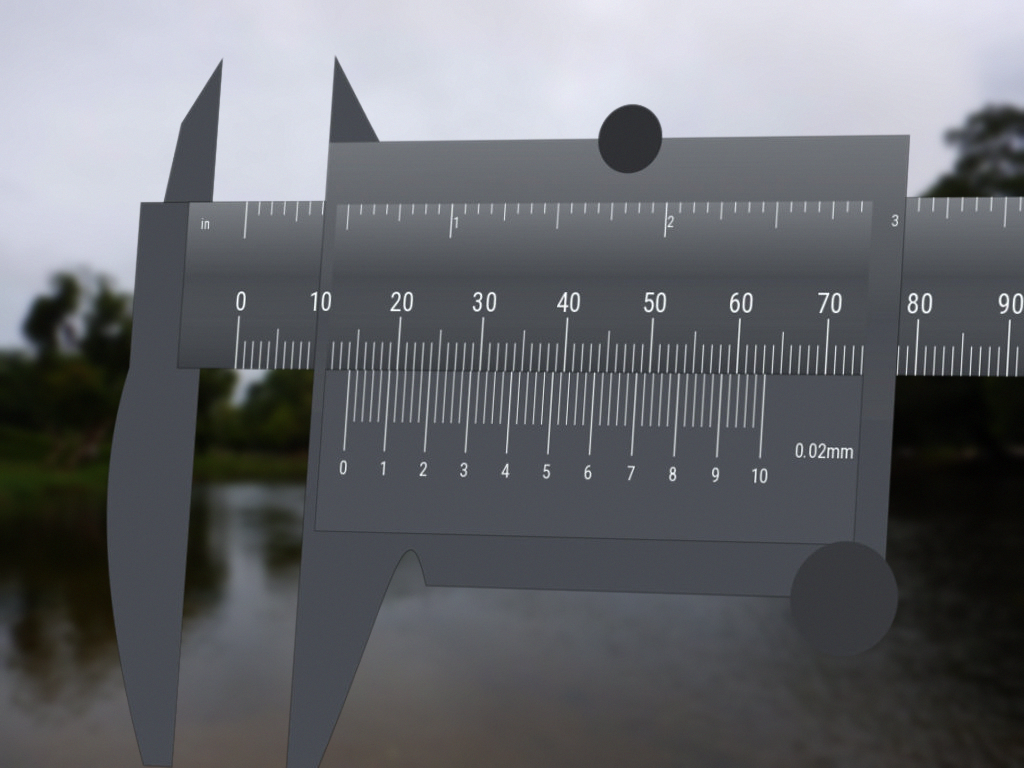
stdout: {"value": 14.2, "unit": "mm"}
